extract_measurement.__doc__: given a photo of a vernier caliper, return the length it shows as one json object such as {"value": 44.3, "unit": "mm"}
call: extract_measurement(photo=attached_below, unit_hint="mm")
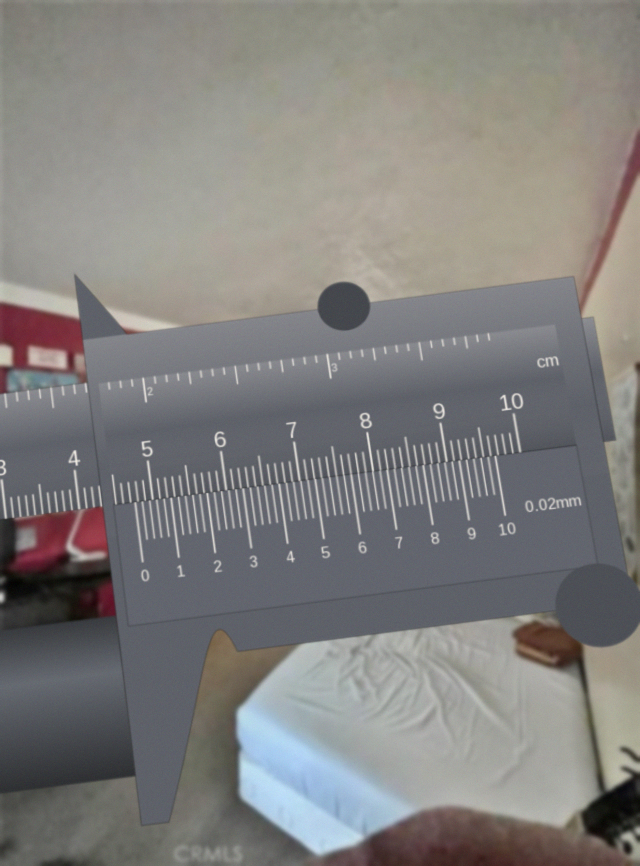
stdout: {"value": 47.6, "unit": "mm"}
